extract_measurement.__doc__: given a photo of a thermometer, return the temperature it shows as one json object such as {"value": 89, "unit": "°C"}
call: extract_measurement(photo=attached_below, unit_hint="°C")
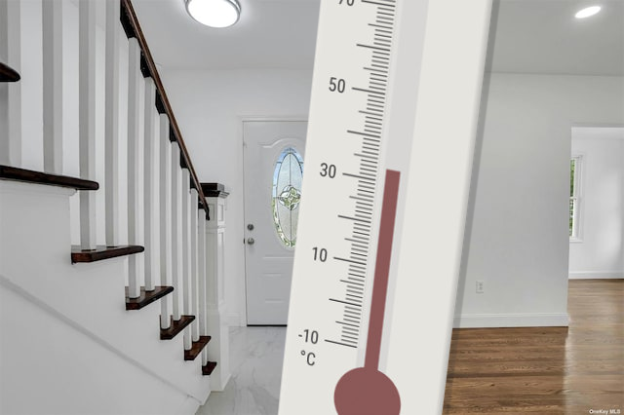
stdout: {"value": 33, "unit": "°C"}
